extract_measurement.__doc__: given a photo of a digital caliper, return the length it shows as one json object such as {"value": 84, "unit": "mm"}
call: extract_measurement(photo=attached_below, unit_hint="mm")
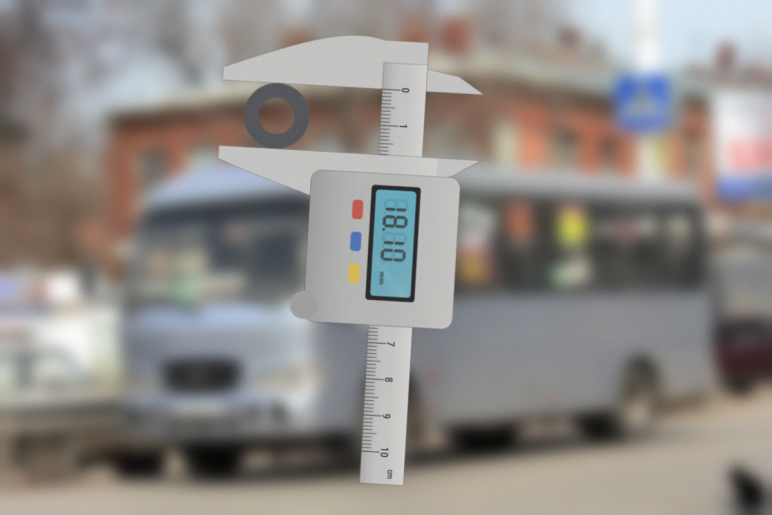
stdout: {"value": 18.10, "unit": "mm"}
